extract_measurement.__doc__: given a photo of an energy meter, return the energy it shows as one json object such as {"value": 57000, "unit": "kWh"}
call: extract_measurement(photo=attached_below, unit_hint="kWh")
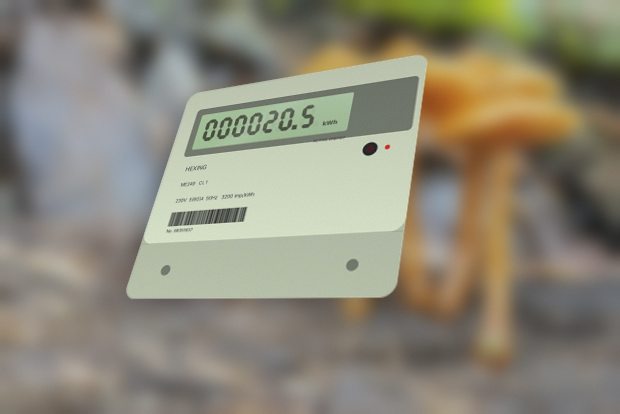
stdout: {"value": 20.5, "unit": "kWh"}
